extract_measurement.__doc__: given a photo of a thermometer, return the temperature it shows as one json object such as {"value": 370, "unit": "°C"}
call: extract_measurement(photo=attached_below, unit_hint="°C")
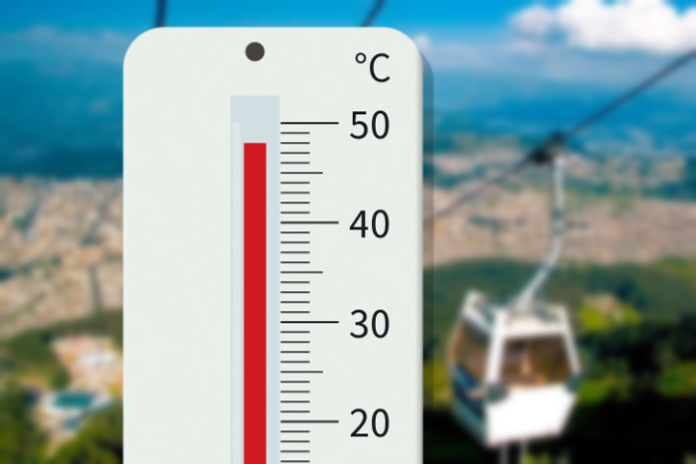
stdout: {"value": 48, "unit": "°C"}
